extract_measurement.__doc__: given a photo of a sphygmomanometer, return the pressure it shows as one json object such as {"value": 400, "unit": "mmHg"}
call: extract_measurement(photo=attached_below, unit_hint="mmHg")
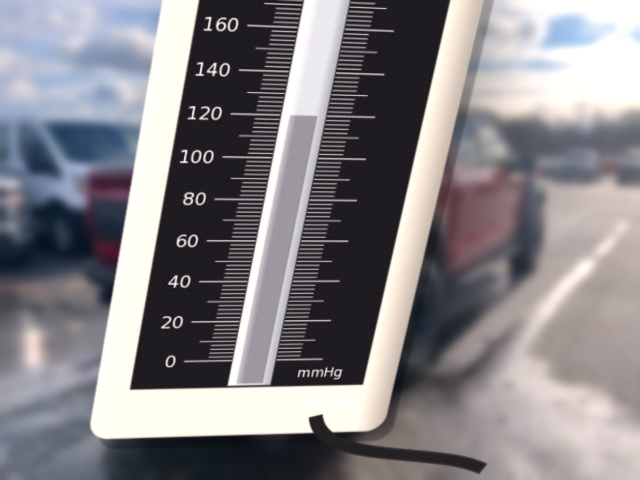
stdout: {"value": 120, "unit": "mmHg"}
